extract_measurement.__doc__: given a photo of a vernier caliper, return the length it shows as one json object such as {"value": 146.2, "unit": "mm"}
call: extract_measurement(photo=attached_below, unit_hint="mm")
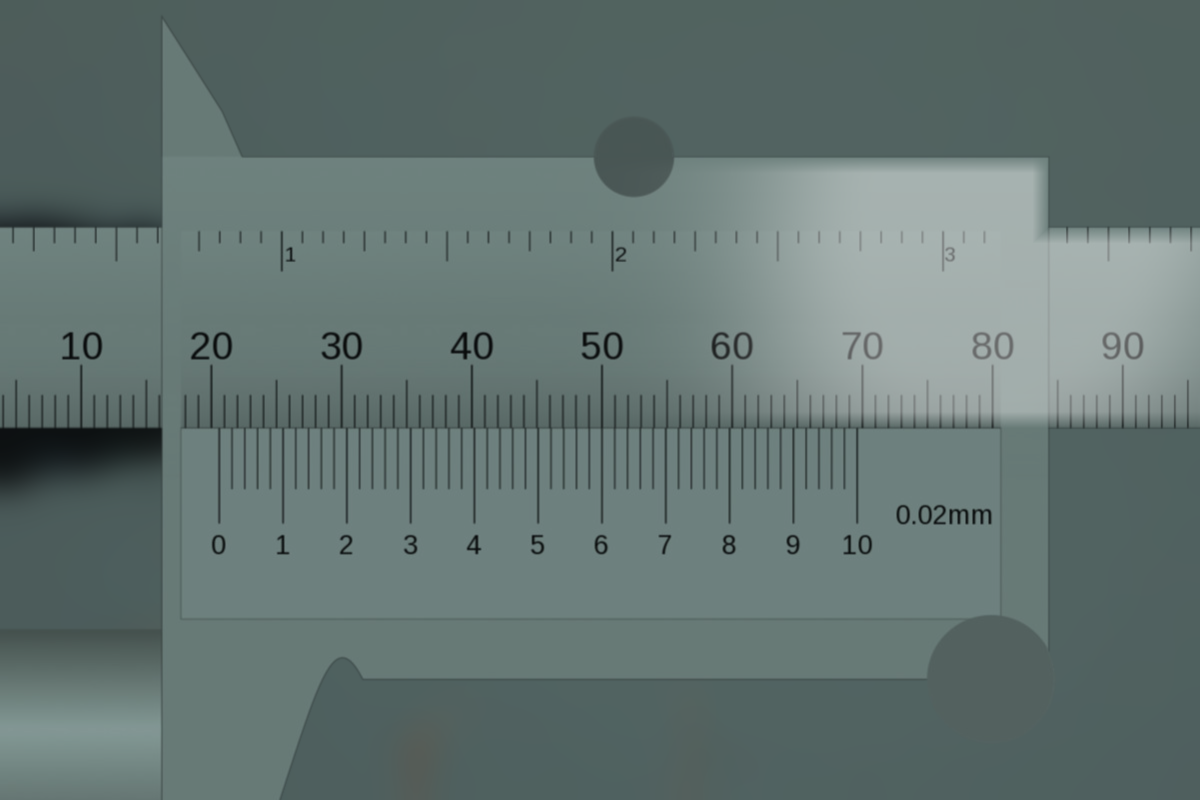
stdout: {"value": 20.6, "unit": "mm"}
